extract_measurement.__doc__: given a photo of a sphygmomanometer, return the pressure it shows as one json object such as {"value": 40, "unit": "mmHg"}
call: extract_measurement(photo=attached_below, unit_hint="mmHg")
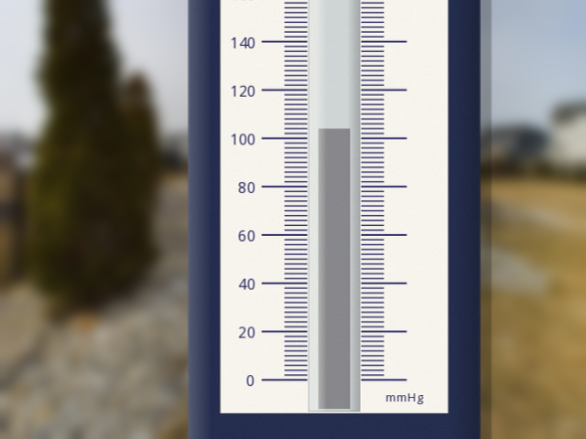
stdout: {"value": 104, "unit": "mmHg"}
